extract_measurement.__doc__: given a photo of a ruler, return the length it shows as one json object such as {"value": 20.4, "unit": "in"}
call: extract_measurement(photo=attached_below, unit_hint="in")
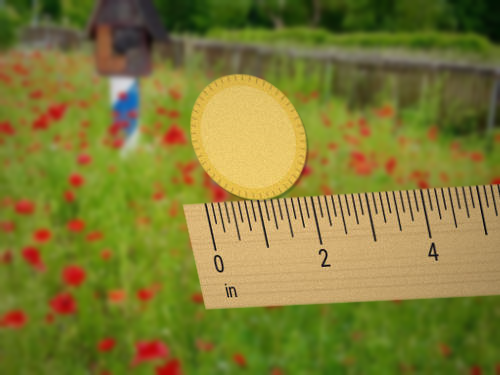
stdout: {"value": 2.125, "unit": "in"}
